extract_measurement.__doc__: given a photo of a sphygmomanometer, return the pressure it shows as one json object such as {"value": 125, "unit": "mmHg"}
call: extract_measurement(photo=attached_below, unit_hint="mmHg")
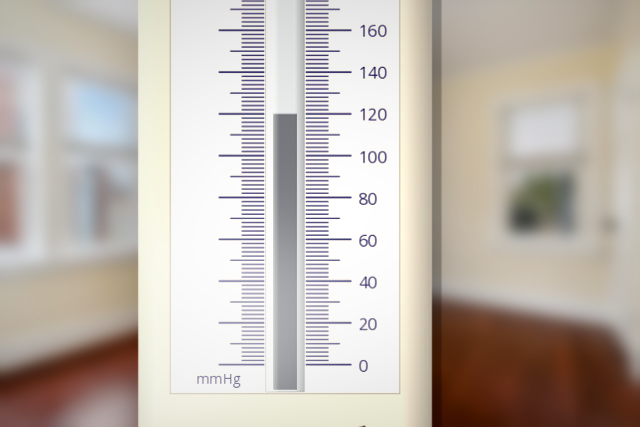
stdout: {"value": 120, "unit": "mmHg"}
